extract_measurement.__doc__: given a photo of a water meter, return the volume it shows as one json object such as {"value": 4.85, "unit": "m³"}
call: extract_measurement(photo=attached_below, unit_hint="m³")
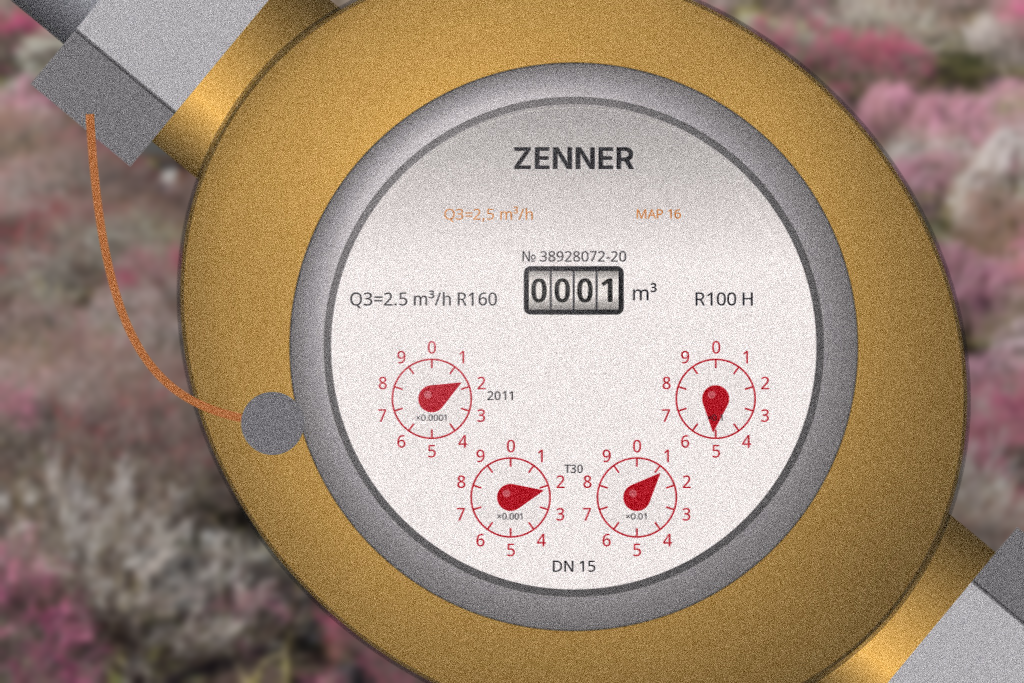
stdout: {"value": 1.5121, "unit": "m³"}
